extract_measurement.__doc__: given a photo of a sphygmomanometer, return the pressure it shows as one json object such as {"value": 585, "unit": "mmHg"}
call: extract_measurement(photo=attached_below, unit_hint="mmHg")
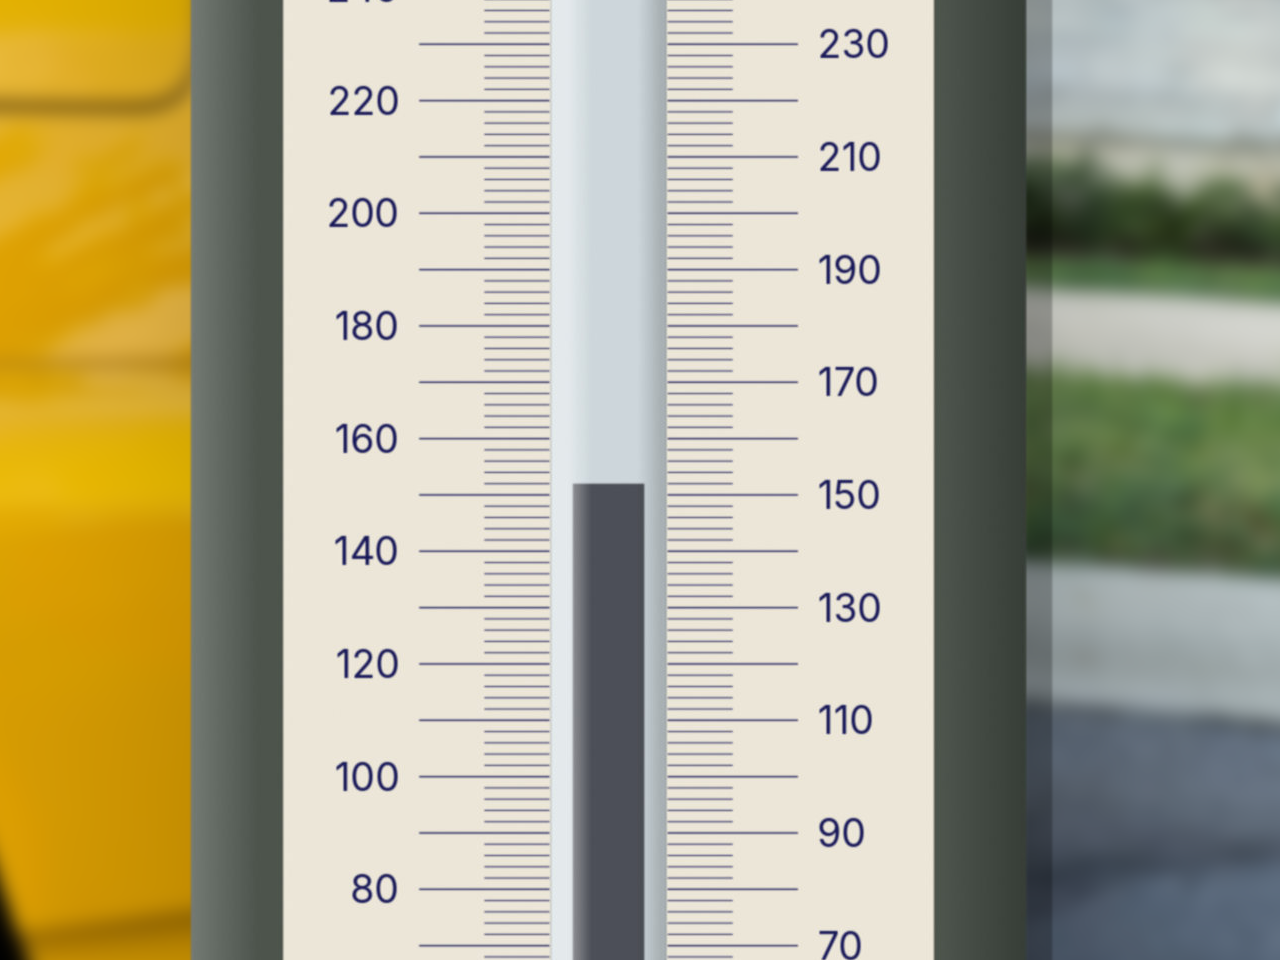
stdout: {"value": 152, "unit": "mmHg"}
